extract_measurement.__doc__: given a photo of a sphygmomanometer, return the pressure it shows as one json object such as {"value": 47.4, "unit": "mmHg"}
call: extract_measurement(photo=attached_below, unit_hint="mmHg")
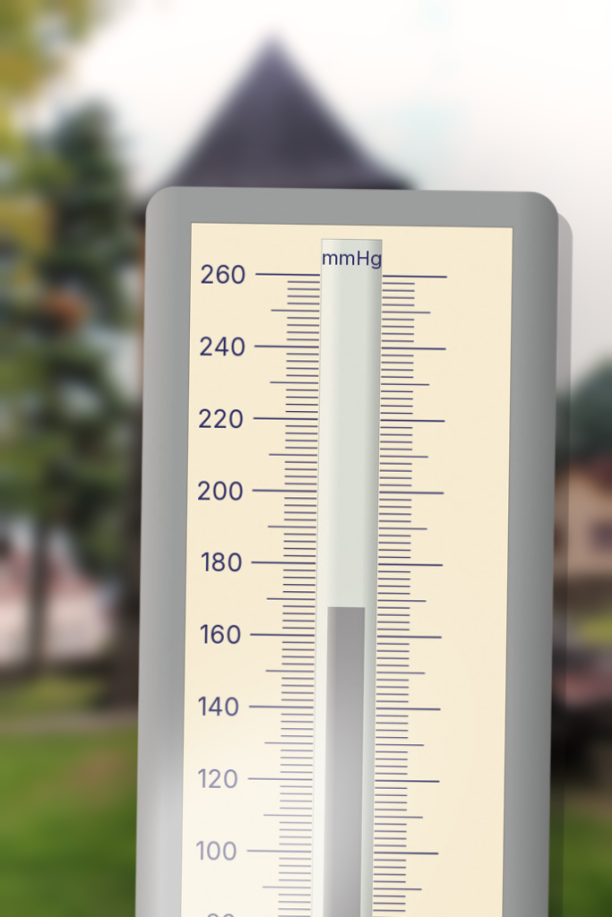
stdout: {"value": 168, "unit": "mmHg"}
